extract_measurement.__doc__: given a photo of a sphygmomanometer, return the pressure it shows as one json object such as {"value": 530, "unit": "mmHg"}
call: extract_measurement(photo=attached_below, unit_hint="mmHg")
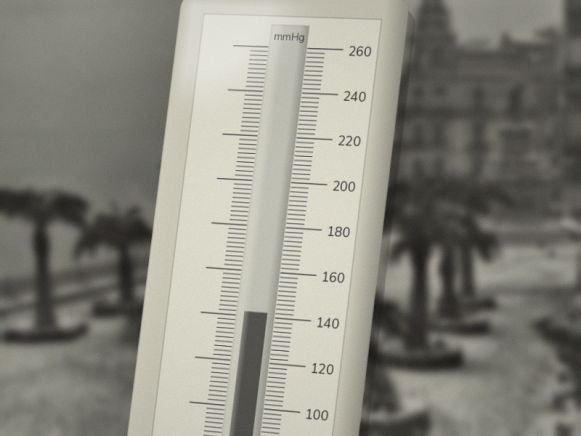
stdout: {"value": 142, "unit": "mmHg"}
